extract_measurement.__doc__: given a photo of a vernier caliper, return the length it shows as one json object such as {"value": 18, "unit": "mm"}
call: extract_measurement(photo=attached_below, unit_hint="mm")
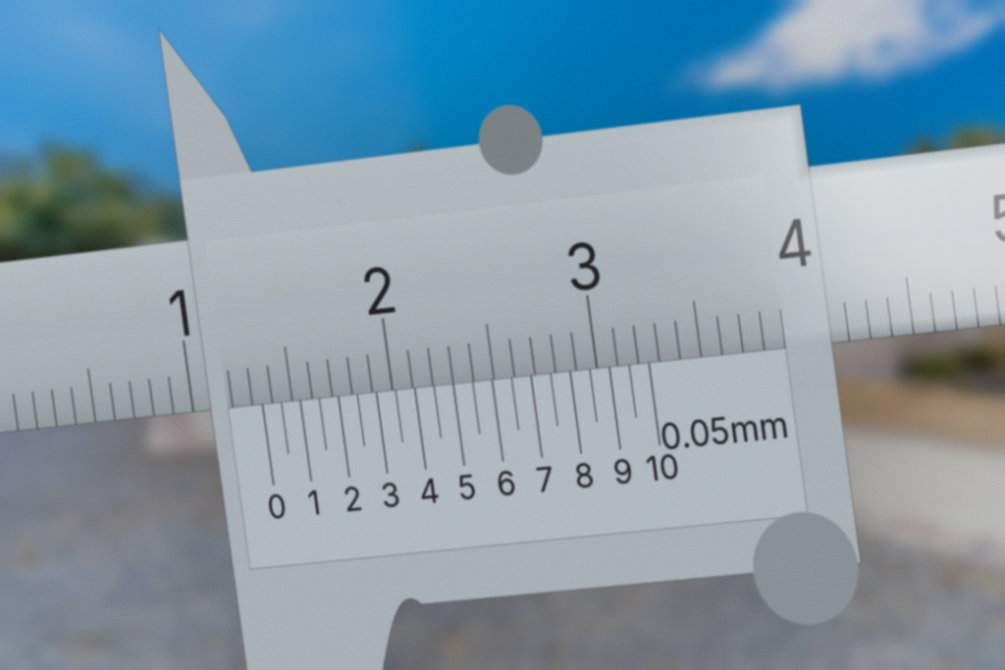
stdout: {"value": 13.5, "unit": "mm"}
